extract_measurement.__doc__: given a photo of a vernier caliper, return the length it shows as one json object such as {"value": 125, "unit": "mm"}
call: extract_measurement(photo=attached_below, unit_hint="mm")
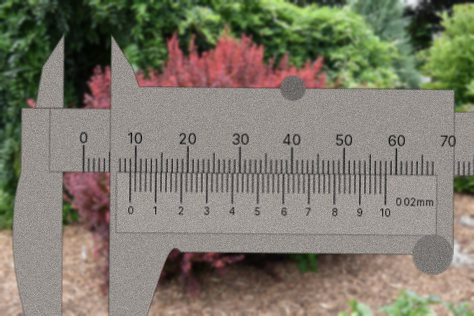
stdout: {"value": 9.0, "unit": "mm"}
